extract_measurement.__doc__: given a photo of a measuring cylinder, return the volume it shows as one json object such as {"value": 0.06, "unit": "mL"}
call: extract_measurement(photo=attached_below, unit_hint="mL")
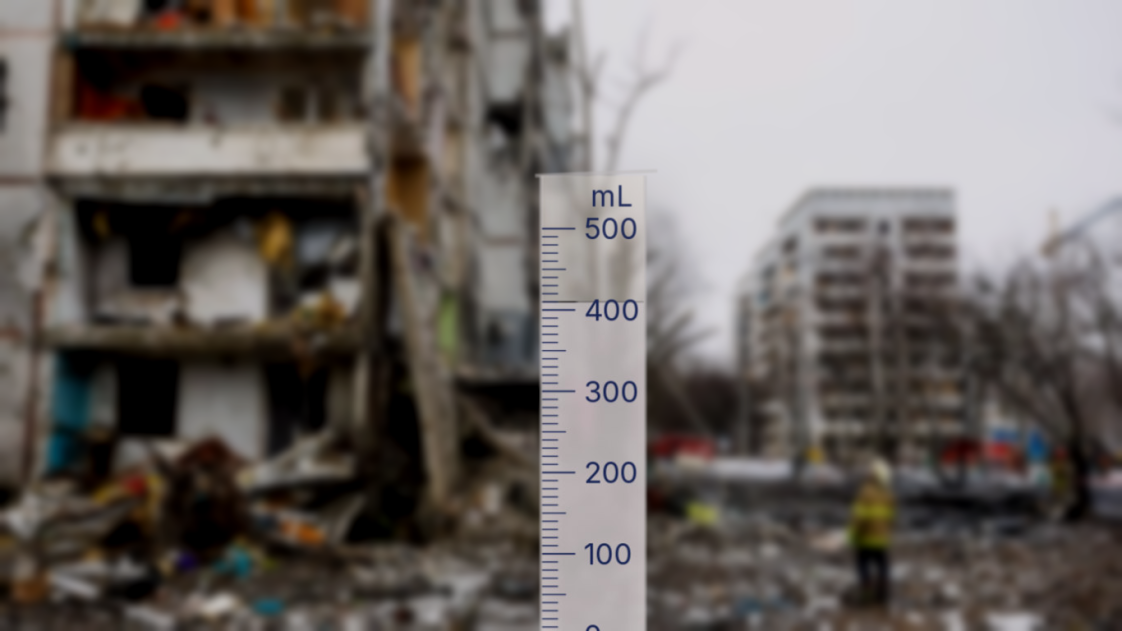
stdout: {"value": 410, "unit": "mL"}
